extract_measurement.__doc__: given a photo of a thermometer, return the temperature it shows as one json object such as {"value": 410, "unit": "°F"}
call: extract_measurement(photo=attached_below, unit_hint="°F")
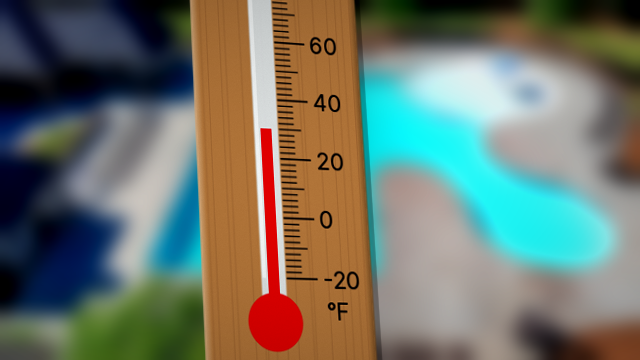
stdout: {"value": 30, "unit": "°F"}
